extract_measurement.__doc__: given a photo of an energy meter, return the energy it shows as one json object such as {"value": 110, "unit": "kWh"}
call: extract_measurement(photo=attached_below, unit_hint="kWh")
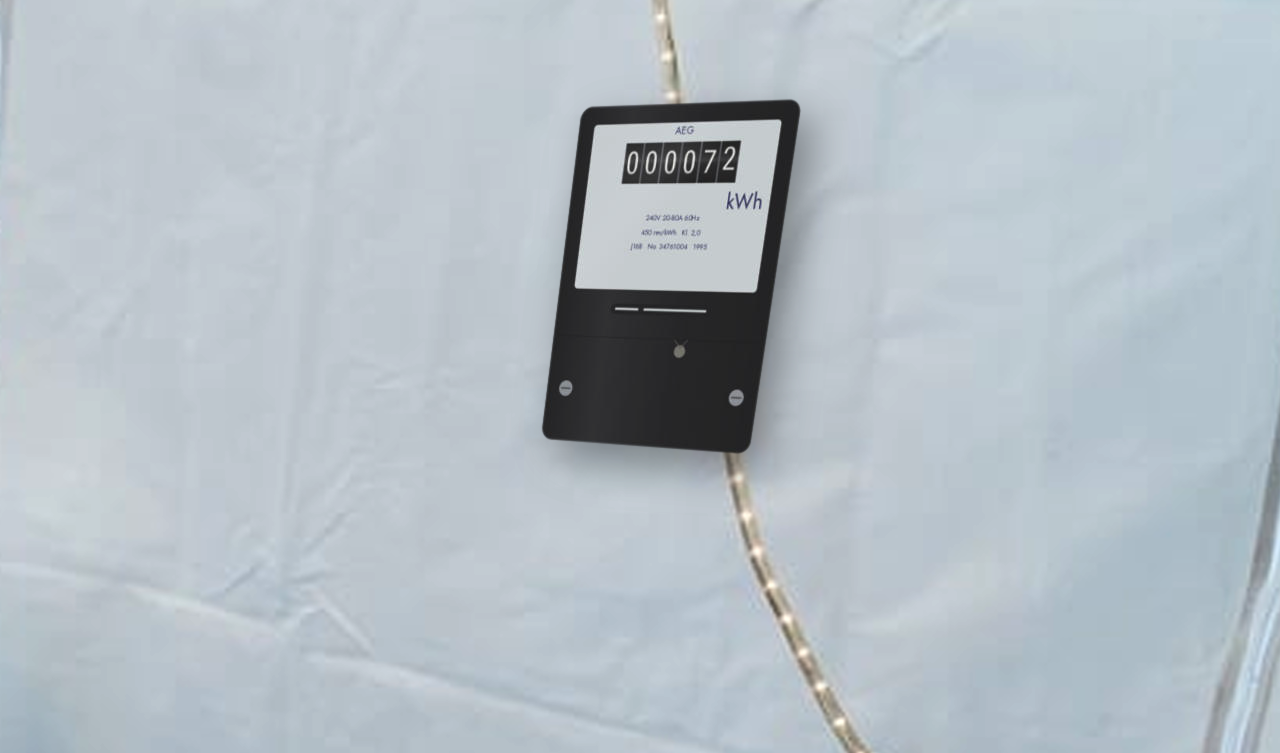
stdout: {"value": 72, "unit": "kWh"}
